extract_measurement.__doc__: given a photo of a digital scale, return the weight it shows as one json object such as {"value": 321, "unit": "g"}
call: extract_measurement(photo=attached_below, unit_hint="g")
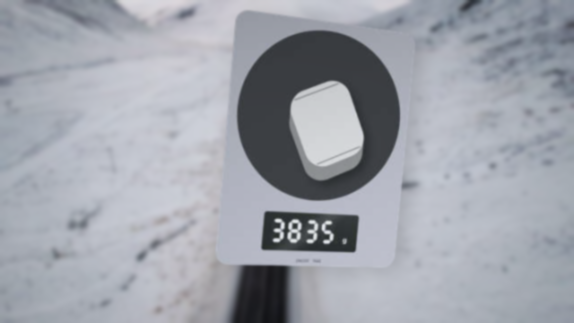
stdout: {"value": 3835, "unit": "g"}
